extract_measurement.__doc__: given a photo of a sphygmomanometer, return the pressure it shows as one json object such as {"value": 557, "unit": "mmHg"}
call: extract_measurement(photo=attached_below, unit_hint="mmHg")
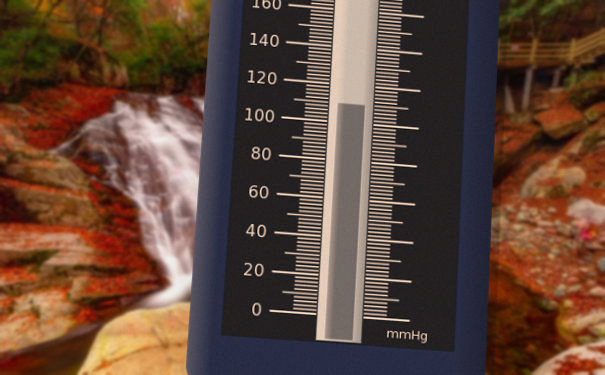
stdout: {"value": 110, "unit": "mmHg"}
